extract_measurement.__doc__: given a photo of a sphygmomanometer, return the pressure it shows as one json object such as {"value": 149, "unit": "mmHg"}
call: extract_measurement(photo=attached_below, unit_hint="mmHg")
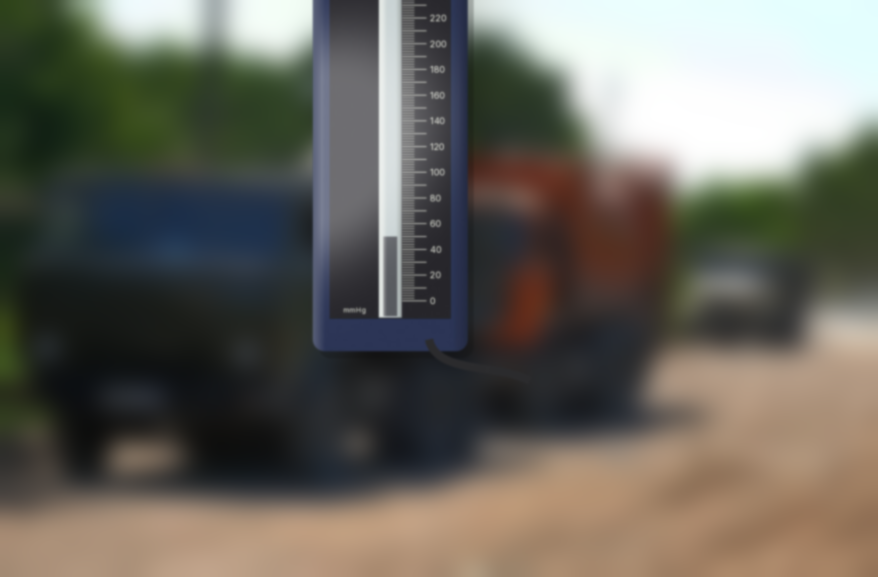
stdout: {"value": 50, "unit": "mmHg"}
